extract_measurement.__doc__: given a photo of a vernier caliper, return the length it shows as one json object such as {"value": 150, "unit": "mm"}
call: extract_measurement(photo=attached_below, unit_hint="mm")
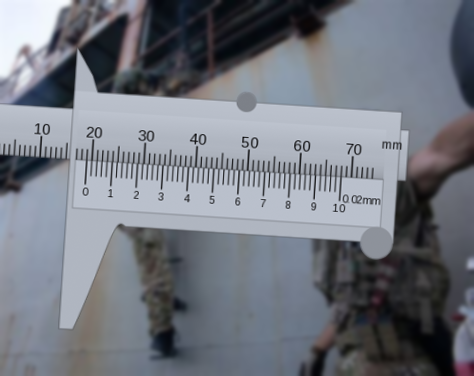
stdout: {"value": 19.0, "unit": "mm"}
